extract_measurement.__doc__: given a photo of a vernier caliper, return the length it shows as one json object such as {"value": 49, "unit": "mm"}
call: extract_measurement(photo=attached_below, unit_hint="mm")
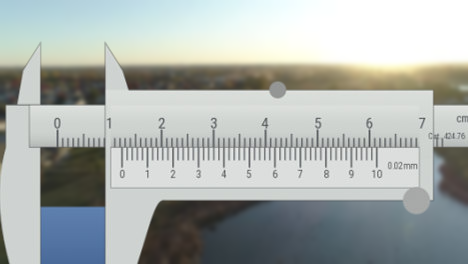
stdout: {"value": 12.4, "unit": "mm"}
